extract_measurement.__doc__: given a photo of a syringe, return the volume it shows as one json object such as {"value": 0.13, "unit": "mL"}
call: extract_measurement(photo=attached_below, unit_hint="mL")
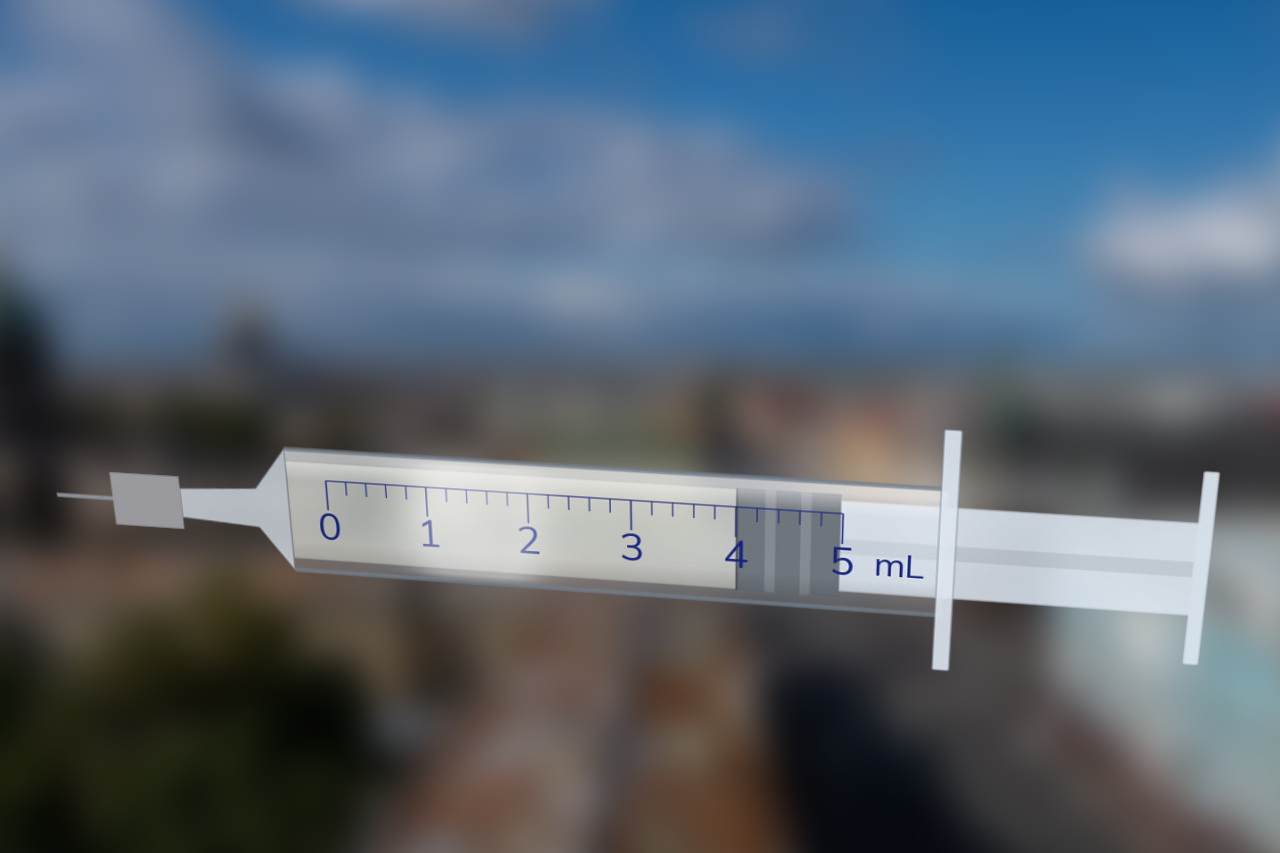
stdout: {"value": 4, "unit": "mL"}
